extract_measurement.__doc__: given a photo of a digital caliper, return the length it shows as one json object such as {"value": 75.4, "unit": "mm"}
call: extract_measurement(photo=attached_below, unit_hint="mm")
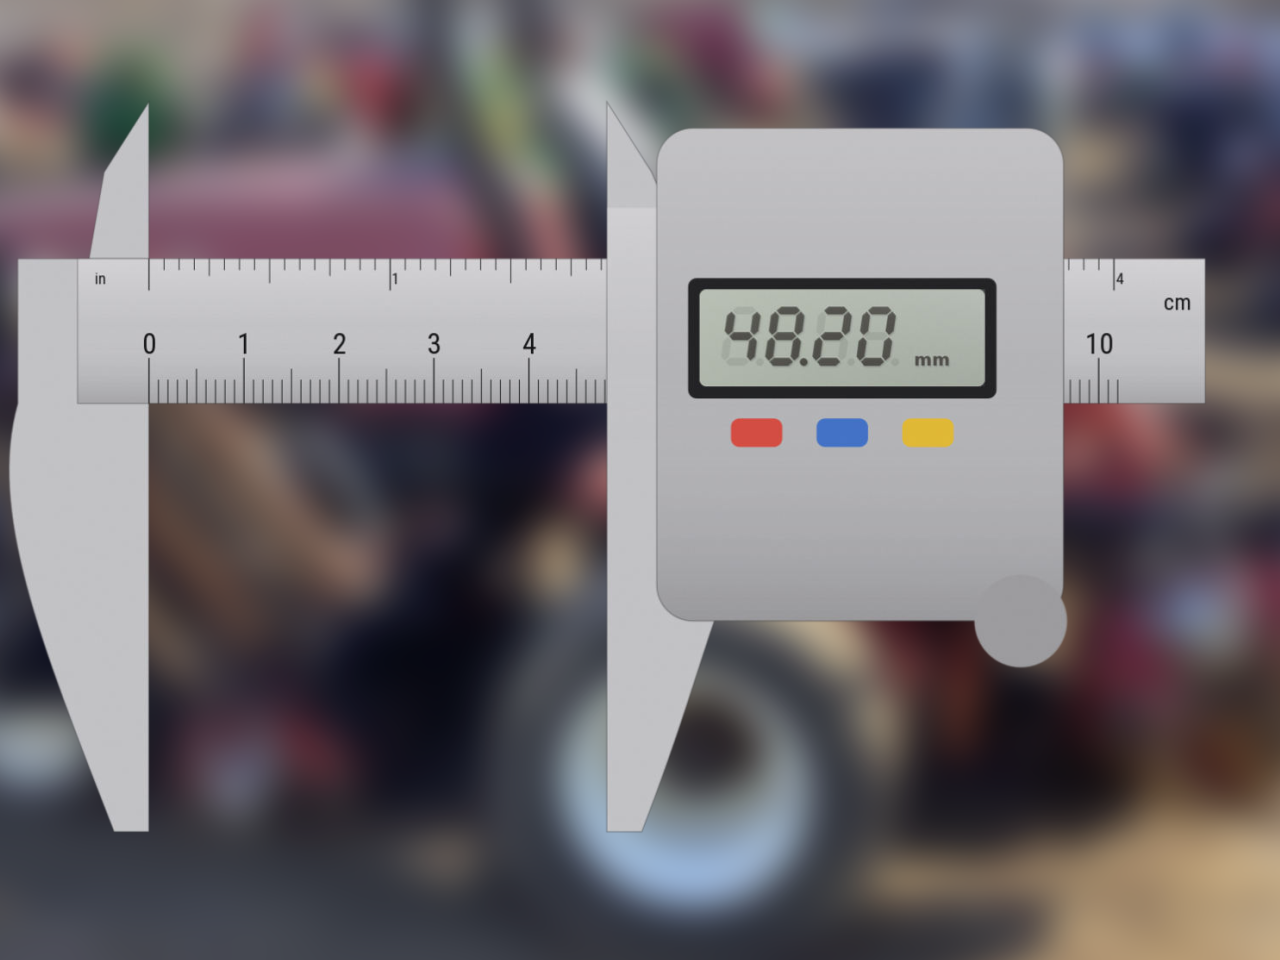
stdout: {"value": 48.20, "unit": "mm"}
